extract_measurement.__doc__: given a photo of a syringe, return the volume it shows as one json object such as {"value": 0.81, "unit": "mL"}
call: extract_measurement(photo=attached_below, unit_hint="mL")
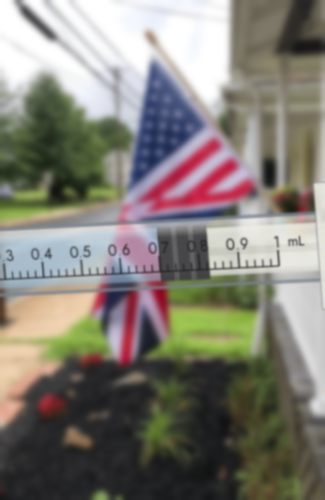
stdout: {"value": 0.7, "unit": "mL"}
